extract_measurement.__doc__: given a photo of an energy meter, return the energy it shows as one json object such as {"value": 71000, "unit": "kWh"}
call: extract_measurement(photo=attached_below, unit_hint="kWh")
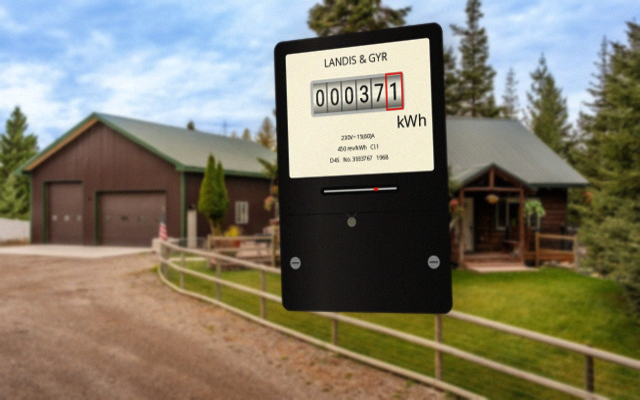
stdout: {"value": 37.1, "unit": "kWh"}
